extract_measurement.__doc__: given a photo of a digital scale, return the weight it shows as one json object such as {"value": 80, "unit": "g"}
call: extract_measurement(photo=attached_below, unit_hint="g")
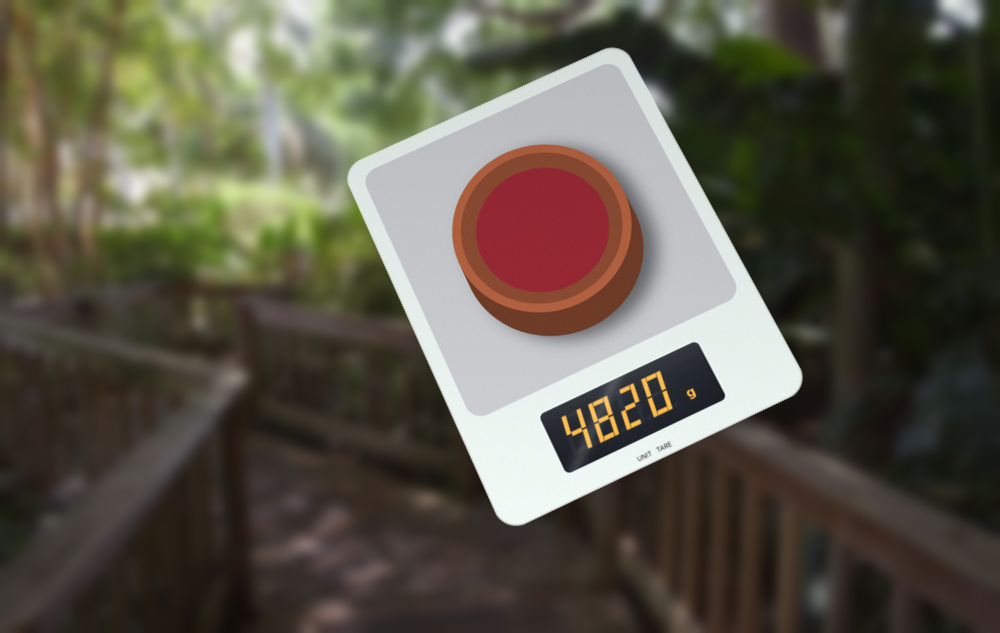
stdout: {"value": 4820, "unit": "g"}
